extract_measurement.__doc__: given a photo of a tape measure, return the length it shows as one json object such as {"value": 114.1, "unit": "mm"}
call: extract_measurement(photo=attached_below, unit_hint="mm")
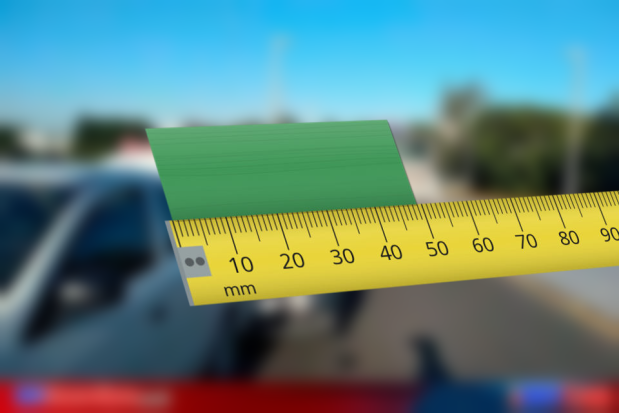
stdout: {"value": 49, "unit": "mm"}
